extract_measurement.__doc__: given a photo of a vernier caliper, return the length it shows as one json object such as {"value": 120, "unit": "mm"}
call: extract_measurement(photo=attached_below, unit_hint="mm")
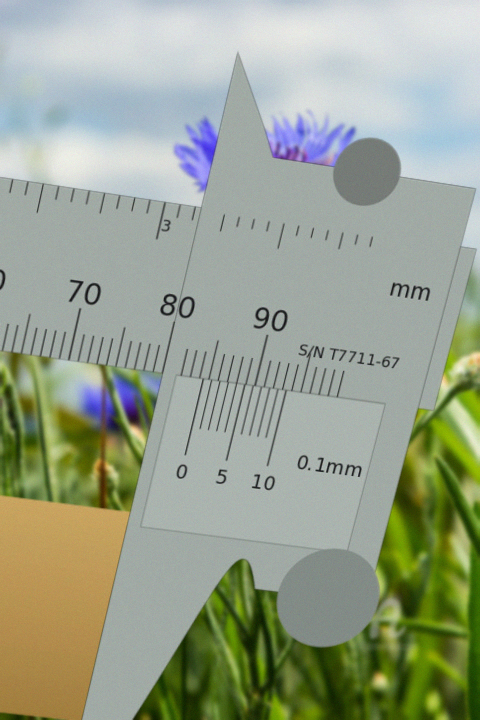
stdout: {"value": 84.4, "unit": "mm"}
